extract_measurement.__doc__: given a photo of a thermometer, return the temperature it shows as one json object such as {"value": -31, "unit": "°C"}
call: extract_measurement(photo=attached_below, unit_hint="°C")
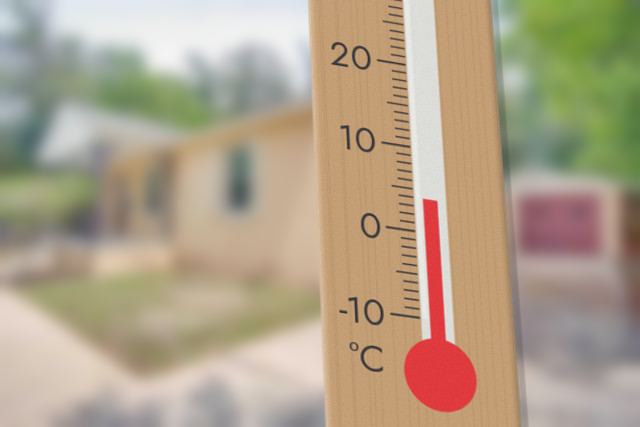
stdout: {"value": 4, "unit": "°C"}
